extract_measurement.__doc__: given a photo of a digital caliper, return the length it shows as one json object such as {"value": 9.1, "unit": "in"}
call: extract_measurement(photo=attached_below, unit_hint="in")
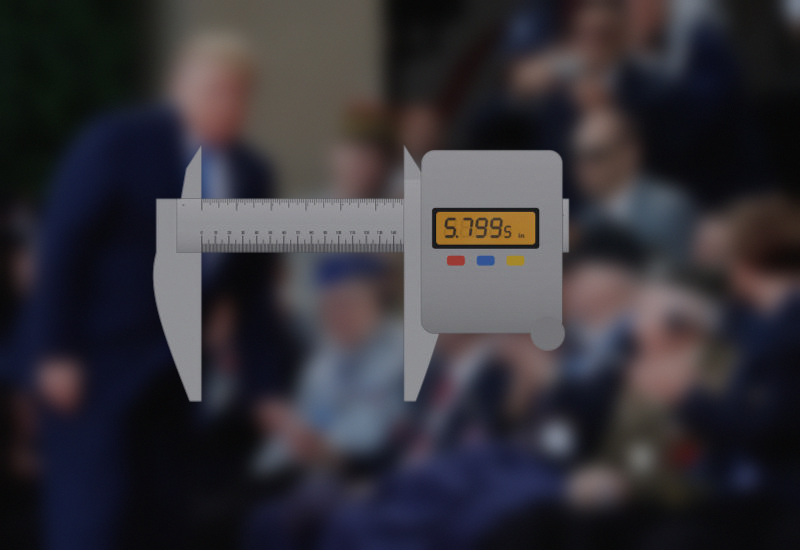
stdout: {"value": 5.7995, "unit": "in"}
